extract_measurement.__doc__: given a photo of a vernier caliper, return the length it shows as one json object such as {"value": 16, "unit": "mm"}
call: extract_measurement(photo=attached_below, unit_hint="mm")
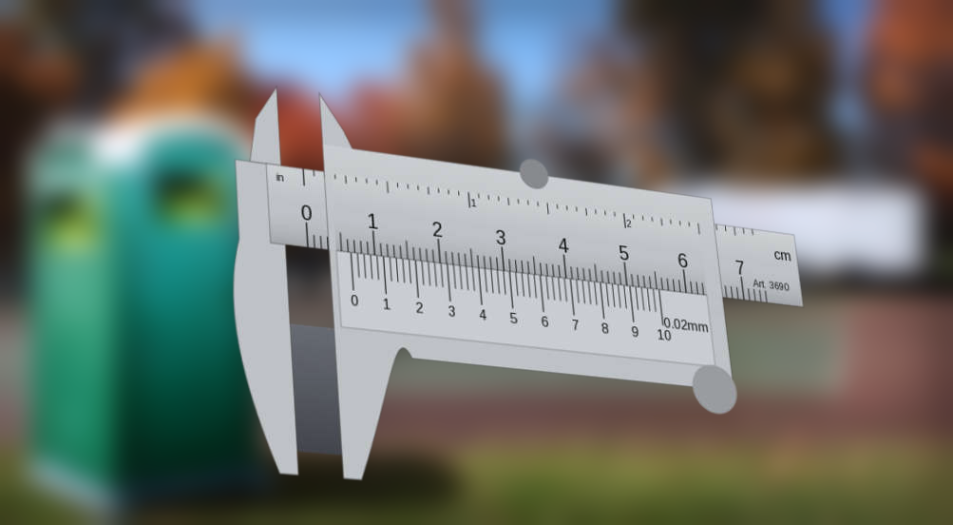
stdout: {"value": 6.4, "unit": "mm"}
